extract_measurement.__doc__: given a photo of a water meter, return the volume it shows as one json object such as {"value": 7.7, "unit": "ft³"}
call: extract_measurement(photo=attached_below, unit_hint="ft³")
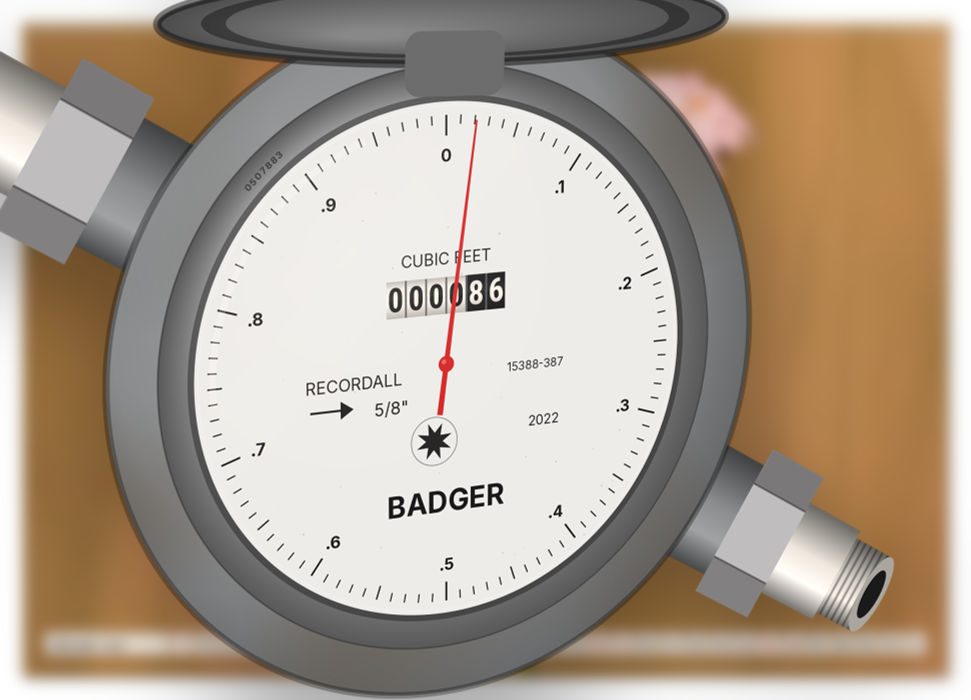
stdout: {"value": 86.02, "unit": "ft³"}
